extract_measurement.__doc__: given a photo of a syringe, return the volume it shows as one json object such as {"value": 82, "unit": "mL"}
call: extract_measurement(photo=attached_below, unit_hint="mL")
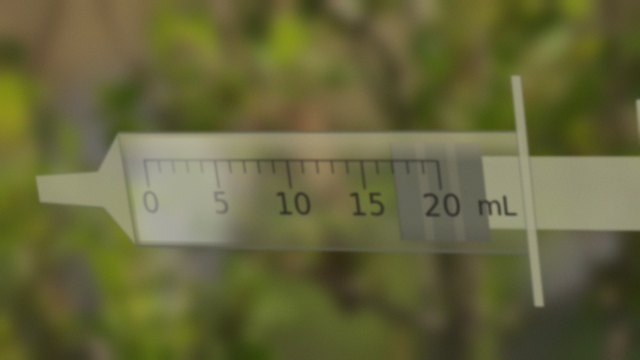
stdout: {"value": 17, "unit": "mL"}
